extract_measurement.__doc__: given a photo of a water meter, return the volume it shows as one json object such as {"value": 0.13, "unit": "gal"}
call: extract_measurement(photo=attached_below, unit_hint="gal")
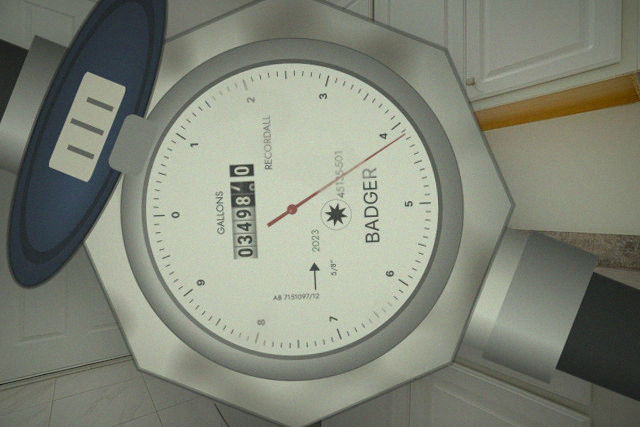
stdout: {"value": 349874.1, "unit": "gal"}
